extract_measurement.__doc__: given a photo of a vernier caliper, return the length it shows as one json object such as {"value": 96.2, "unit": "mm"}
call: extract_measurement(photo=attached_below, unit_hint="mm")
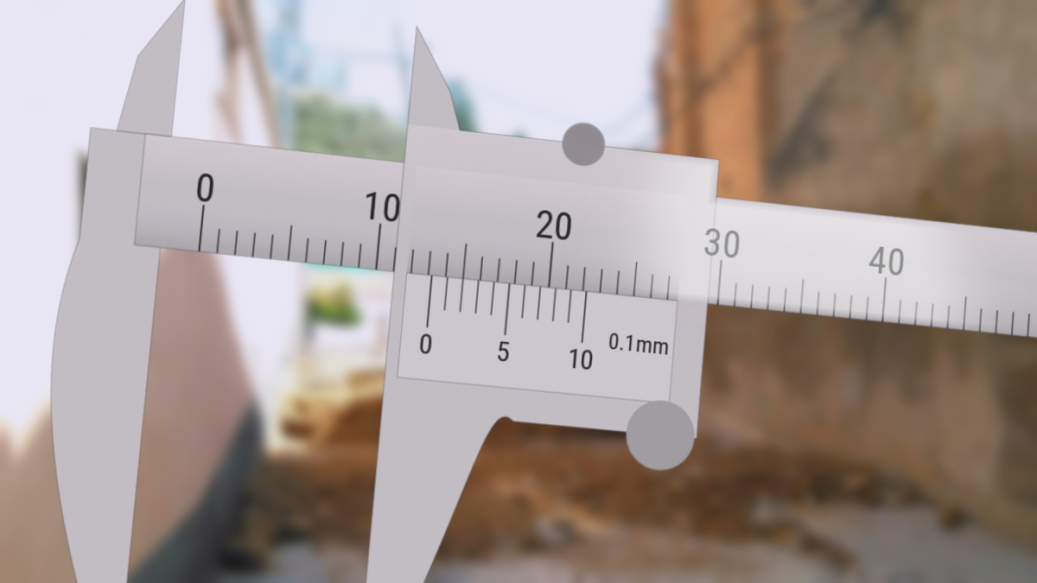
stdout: {"value": 13.2, "unit": "mm"}
